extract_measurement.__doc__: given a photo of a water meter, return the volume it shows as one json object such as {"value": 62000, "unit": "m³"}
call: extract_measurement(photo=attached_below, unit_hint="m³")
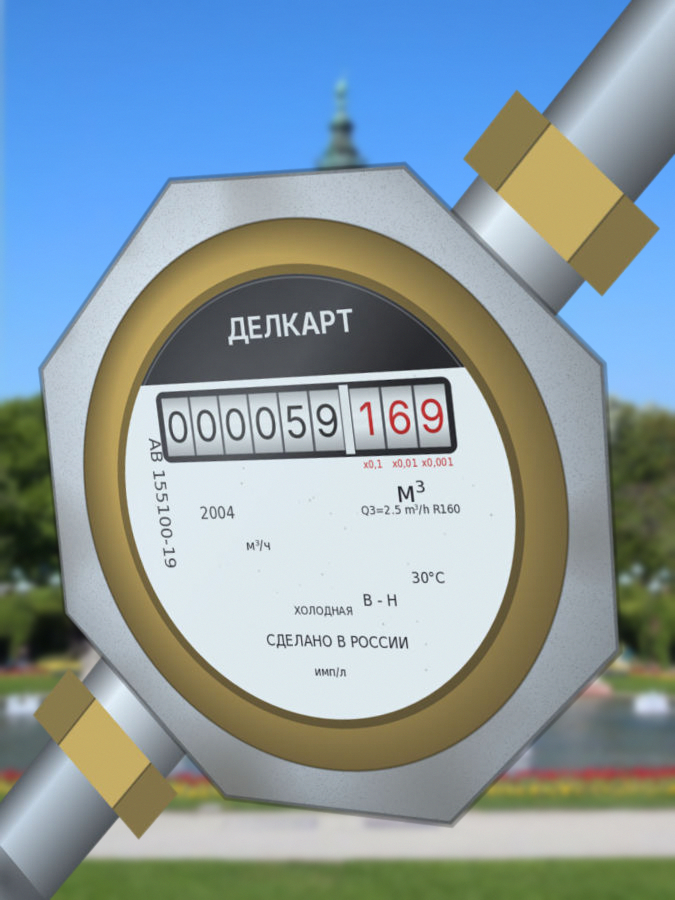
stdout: {"value": 59.169, "unit": "m³"}
